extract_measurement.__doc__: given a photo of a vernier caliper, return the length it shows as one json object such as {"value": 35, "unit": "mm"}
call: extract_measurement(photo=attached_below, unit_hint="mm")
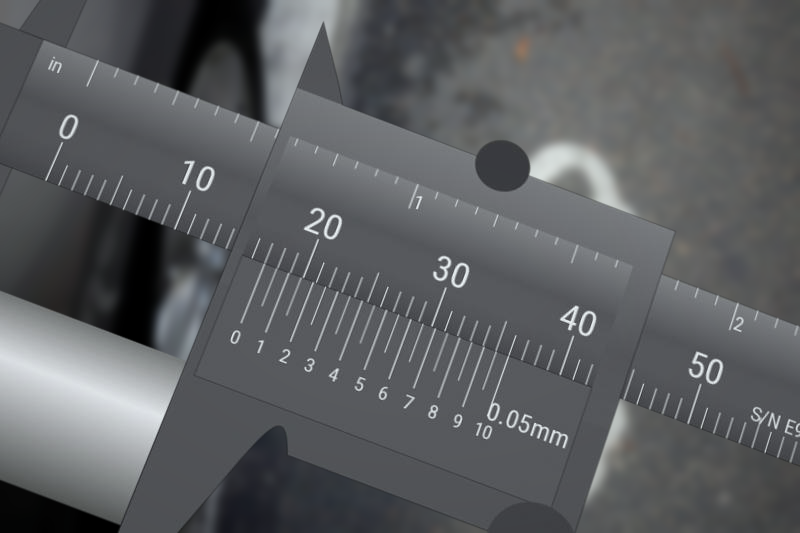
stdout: {"value": 17.0, "unit": "mm"}
